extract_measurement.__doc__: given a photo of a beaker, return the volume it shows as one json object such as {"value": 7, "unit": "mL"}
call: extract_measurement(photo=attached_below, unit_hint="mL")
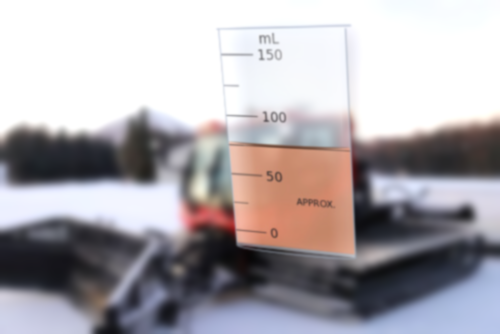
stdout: {"value": 75, "unit": "mL"}
